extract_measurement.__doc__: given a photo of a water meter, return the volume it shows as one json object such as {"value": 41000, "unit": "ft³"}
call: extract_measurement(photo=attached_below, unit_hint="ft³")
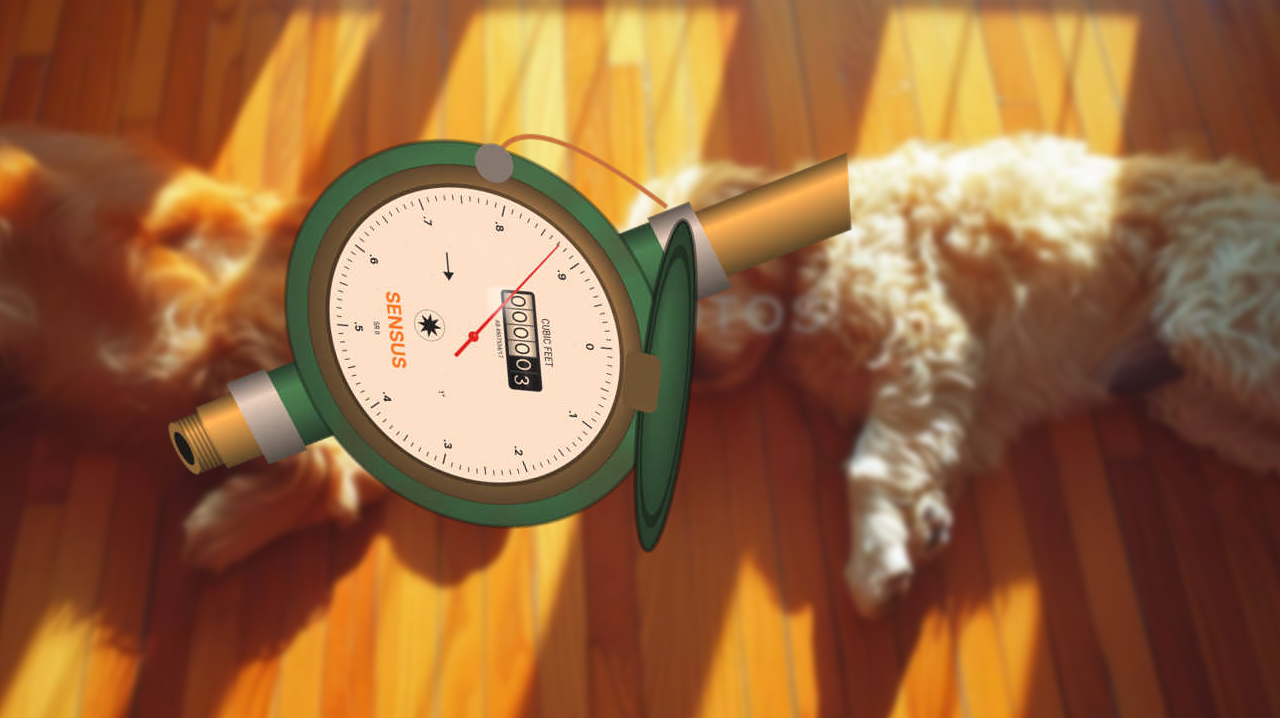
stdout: {"value": 2.87, "unit": "ft³"}
